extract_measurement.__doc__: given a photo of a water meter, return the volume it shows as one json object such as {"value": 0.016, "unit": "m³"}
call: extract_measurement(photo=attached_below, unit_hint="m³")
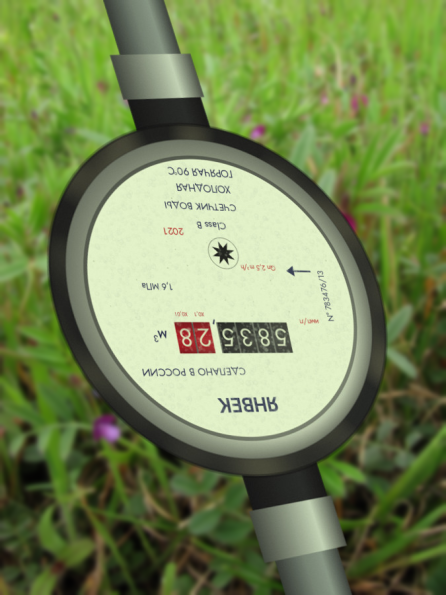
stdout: {"value": 5835.28, "unit": "m³"}
